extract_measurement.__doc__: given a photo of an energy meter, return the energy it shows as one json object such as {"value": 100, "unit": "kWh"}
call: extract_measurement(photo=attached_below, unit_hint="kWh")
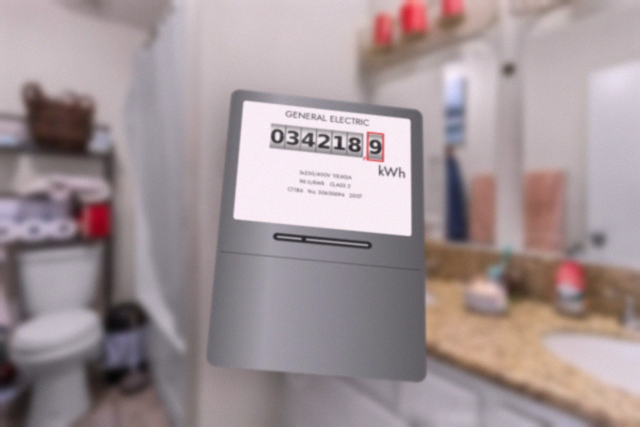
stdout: {"value": 34218.9, "unit": "kWh"}
